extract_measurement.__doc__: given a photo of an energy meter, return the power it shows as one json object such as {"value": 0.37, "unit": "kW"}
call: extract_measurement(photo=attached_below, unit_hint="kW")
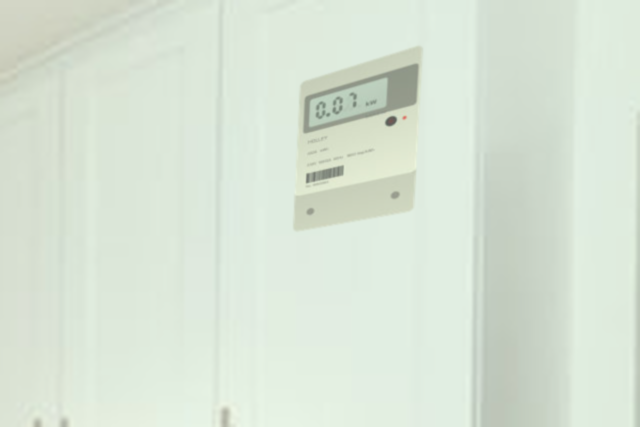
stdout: {"value": 0.07, "unit": "kW"}
